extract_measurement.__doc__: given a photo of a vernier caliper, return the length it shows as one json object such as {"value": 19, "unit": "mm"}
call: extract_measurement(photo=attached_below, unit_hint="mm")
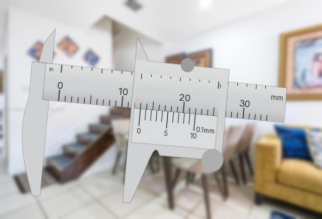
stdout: {"value": 13.0, "unit": "mm"}
